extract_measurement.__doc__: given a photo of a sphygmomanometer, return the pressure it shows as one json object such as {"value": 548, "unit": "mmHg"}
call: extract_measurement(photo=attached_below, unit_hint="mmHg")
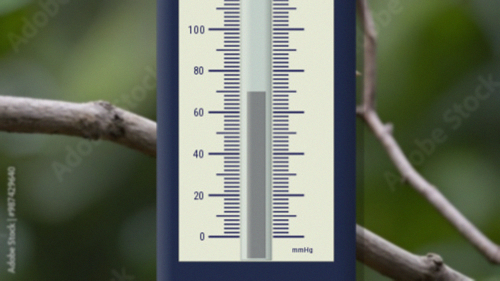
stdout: {"value": 70, "unit": "mmHg"}
